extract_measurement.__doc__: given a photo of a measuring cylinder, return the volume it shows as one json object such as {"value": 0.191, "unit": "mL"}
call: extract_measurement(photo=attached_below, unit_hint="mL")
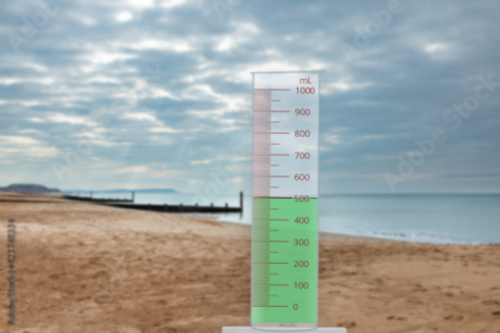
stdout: {"value": 500, "unit": "mL"}
